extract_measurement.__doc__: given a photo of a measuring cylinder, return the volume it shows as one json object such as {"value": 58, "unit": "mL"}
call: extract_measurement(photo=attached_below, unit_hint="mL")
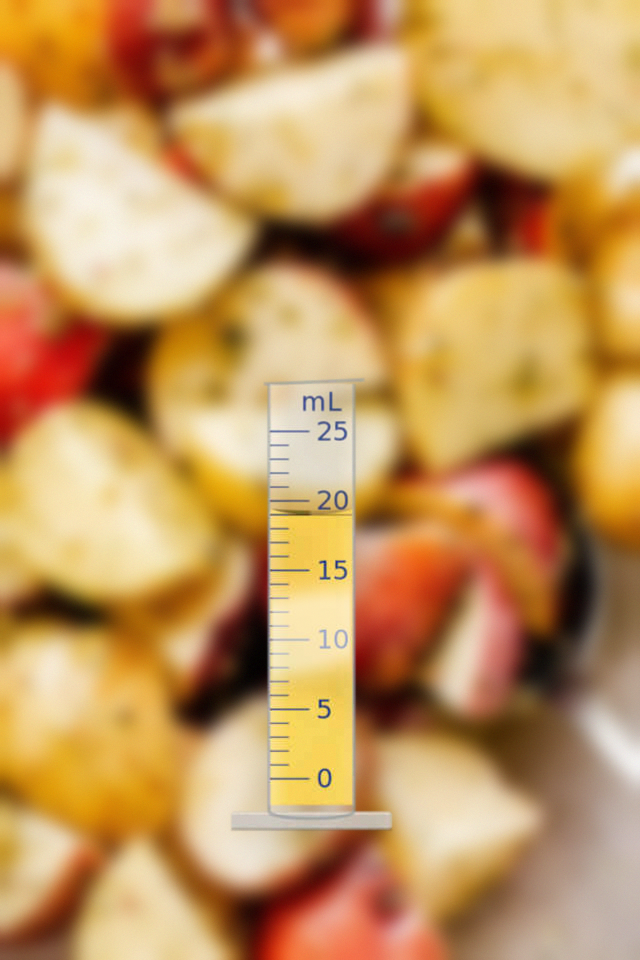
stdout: {"value": 19, "unit": "mL"}
